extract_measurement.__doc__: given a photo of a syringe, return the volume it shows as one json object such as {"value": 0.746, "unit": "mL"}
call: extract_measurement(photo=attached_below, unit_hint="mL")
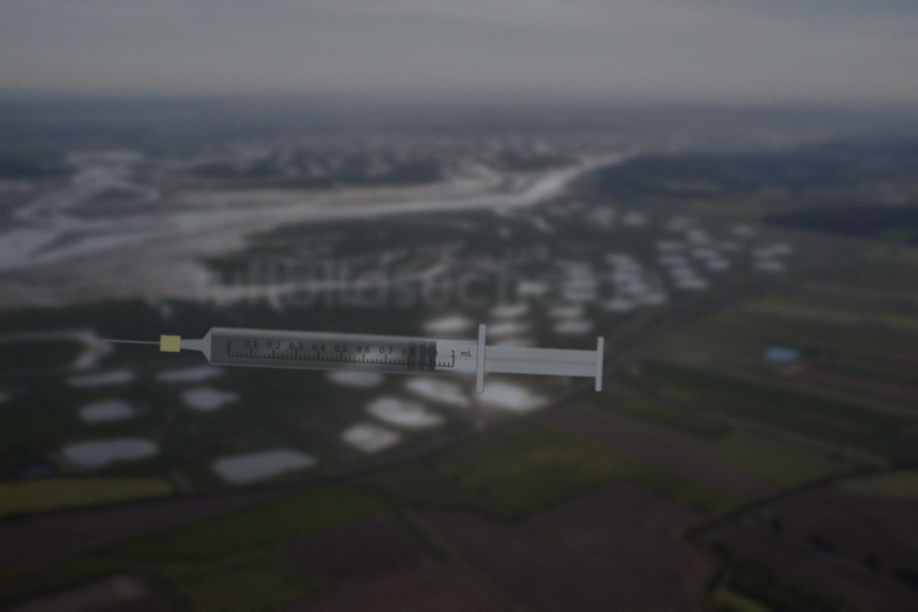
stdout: {"value": 0.8, "unit": "mL"}
